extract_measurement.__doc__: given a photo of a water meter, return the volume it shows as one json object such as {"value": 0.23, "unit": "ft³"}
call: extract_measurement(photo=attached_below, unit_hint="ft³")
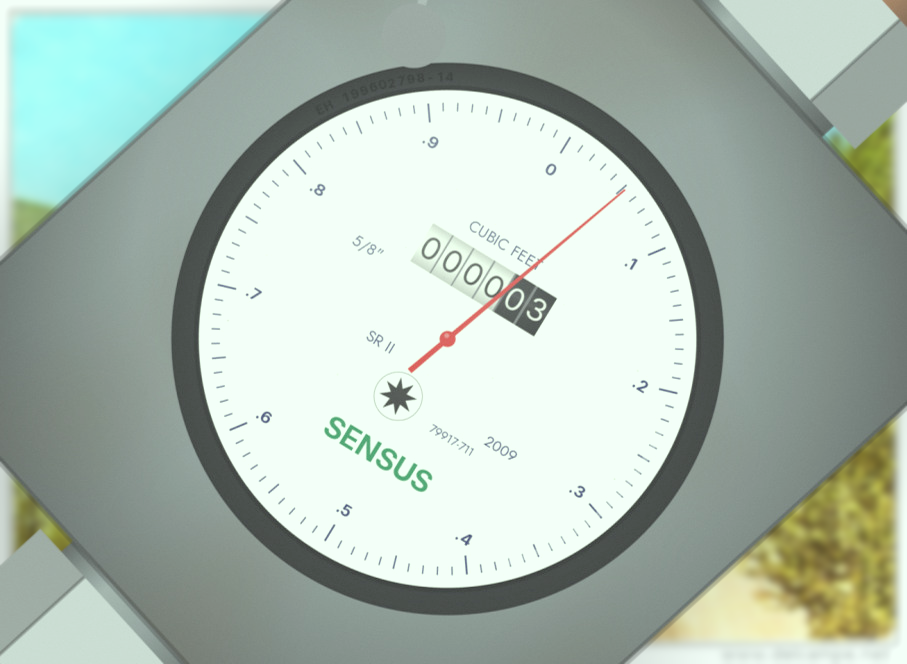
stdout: {"value": 3.05, "unit": "ft³"}
